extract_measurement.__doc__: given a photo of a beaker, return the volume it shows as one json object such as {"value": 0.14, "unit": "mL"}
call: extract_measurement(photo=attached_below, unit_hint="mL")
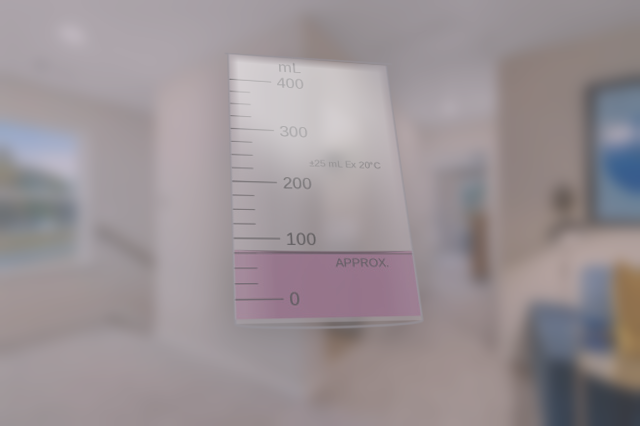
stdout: {"value": 75, "unit": "mL"}
